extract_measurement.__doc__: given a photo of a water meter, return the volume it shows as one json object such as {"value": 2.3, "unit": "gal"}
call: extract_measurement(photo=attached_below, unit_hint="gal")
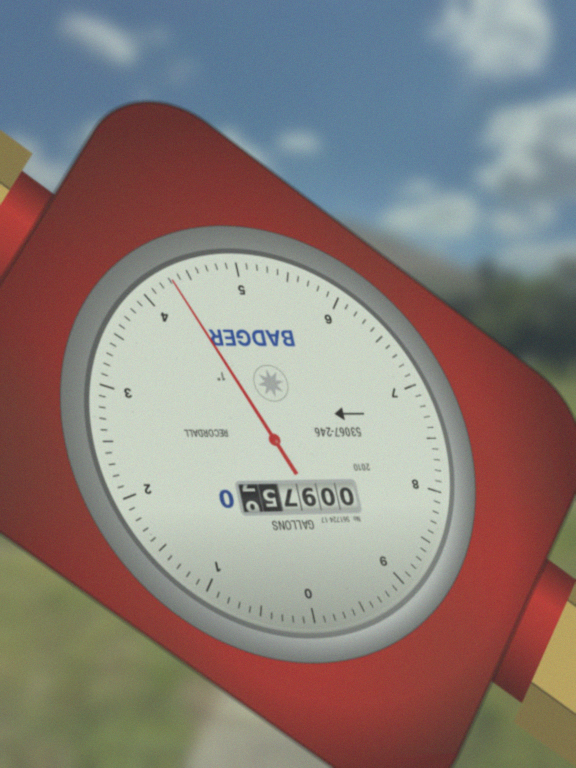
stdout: {"value": 97564.3, "unit": "gal"}
